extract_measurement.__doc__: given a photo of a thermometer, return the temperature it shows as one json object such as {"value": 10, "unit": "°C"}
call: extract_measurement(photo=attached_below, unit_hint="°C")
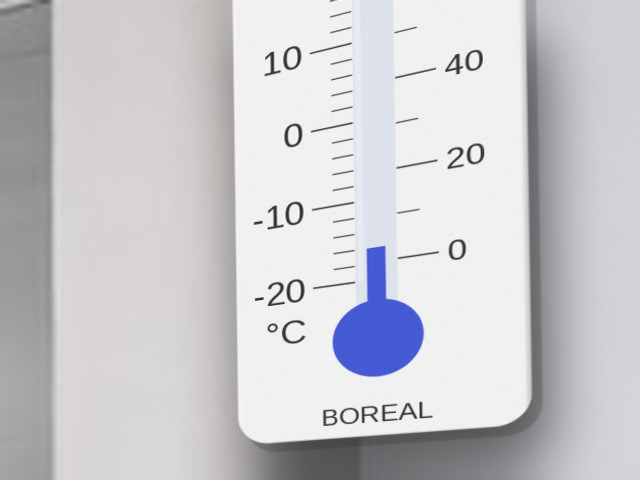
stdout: {"value": -16, "unit": "°C"}
